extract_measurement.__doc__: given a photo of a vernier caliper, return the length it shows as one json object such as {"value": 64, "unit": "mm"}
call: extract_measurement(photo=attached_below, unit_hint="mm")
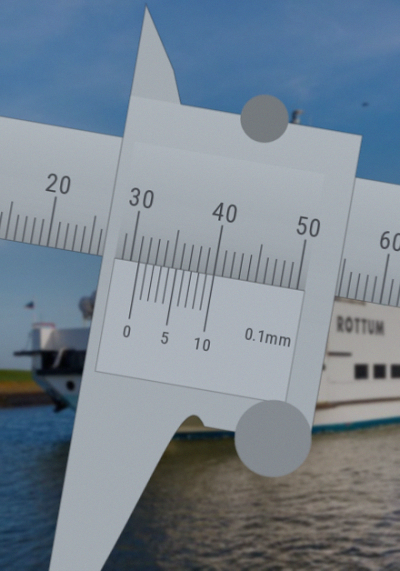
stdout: {"value": 31.0, "unit": "mm"}
